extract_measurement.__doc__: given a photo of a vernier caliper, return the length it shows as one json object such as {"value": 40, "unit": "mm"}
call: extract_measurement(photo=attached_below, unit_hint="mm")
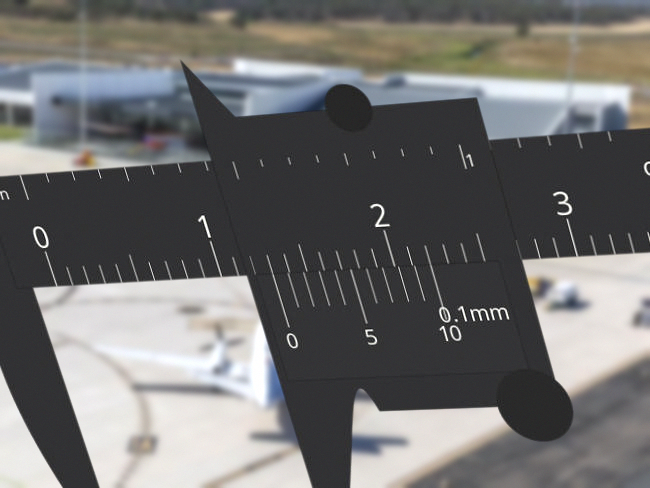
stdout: {"value": 13.0, "unit": "mm"}
